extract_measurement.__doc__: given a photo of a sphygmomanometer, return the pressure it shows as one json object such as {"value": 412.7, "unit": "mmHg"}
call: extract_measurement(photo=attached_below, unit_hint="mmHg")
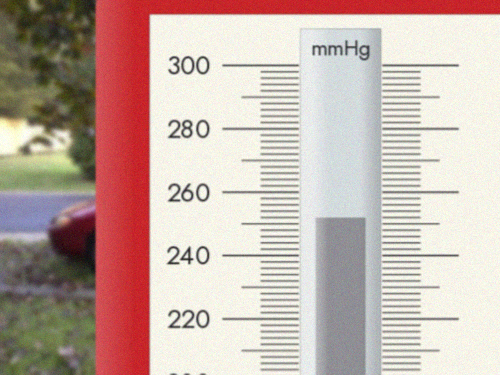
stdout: {"value": 252, "unit": "mmHg"}
